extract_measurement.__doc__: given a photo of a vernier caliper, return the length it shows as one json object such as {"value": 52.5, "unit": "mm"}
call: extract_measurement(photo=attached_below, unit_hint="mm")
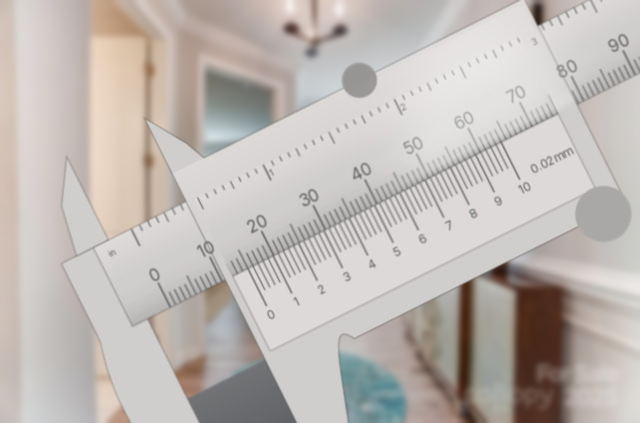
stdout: {"value": 15.0, "unit": "mm"}
